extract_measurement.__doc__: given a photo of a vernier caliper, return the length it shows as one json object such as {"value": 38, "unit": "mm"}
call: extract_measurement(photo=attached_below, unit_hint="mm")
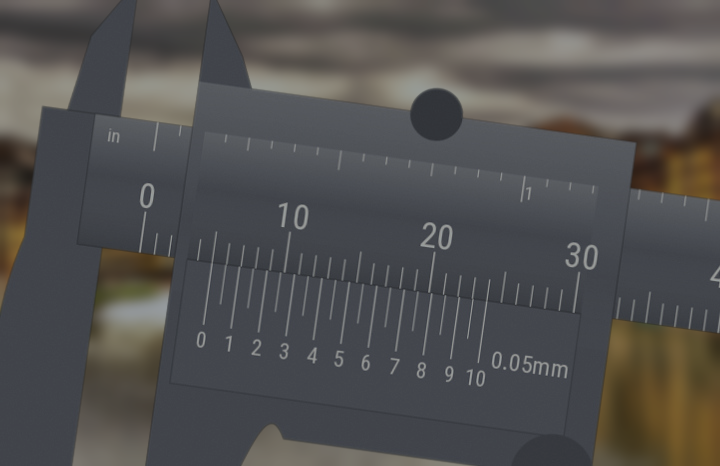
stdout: {"value": 5.0, "unit": "mm"}
